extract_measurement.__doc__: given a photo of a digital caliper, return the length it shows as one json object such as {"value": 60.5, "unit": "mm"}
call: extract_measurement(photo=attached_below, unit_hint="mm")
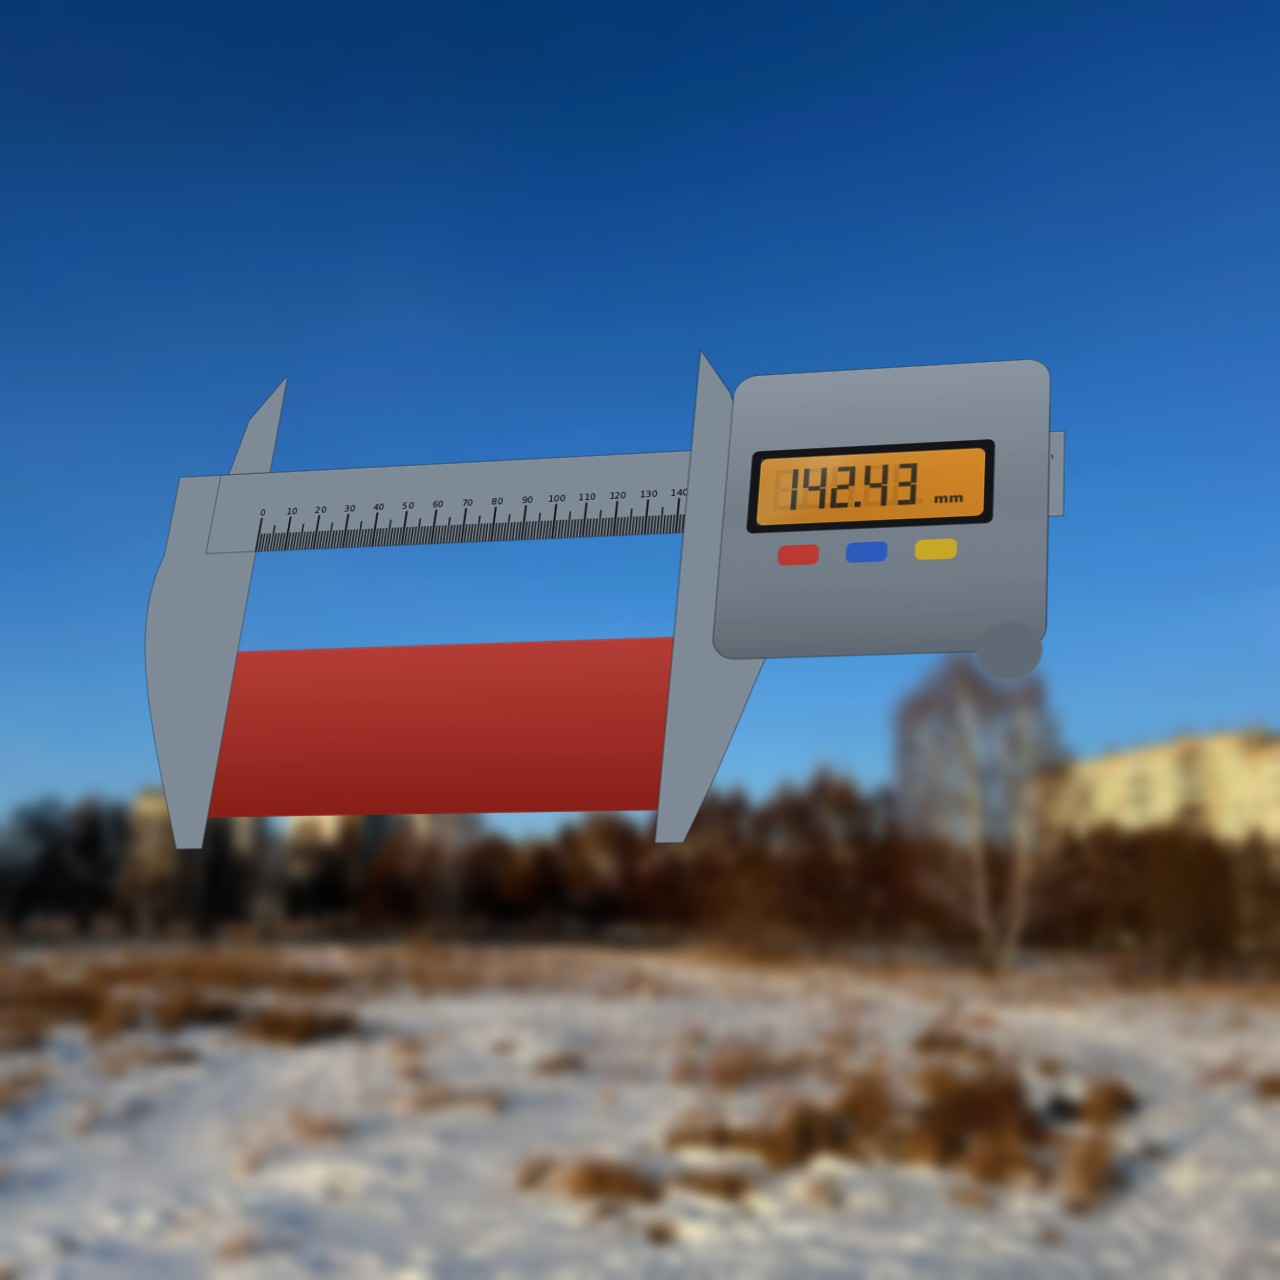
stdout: {"value": 142.43, "unit": "mm"}
